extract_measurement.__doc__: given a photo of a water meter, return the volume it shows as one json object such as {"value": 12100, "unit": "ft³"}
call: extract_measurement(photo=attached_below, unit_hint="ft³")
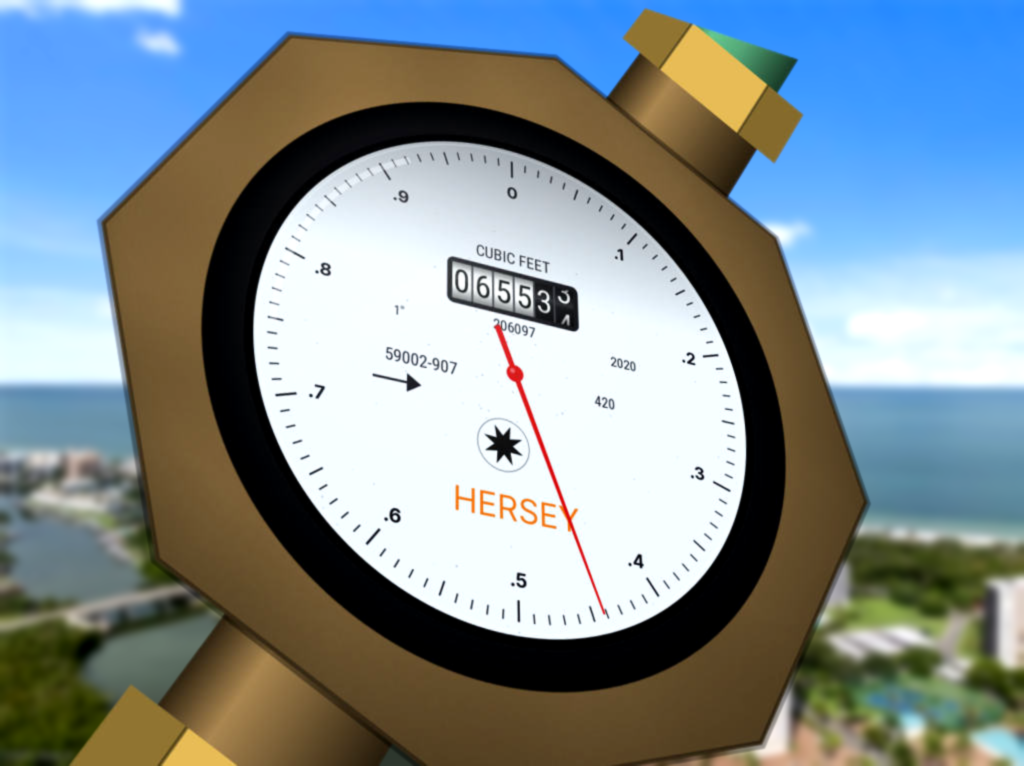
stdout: {"value": 65533.44, "unit": "ft³"}
